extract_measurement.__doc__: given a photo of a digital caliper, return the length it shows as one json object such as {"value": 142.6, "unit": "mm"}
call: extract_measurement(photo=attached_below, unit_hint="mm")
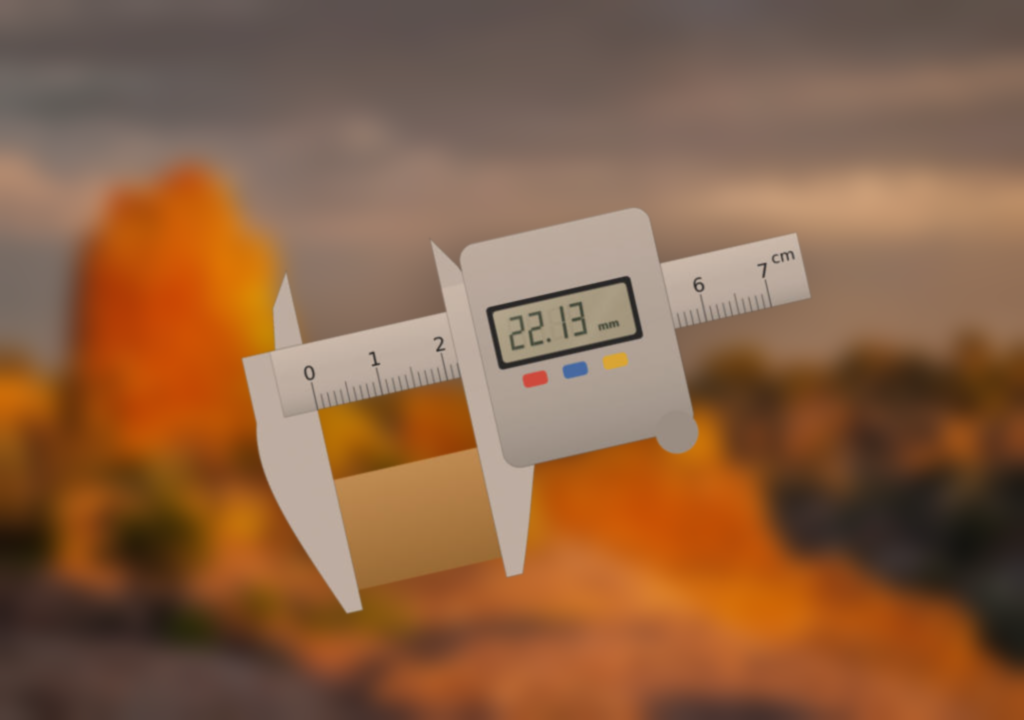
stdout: {"value": 22.13, "unit": "mm"}
